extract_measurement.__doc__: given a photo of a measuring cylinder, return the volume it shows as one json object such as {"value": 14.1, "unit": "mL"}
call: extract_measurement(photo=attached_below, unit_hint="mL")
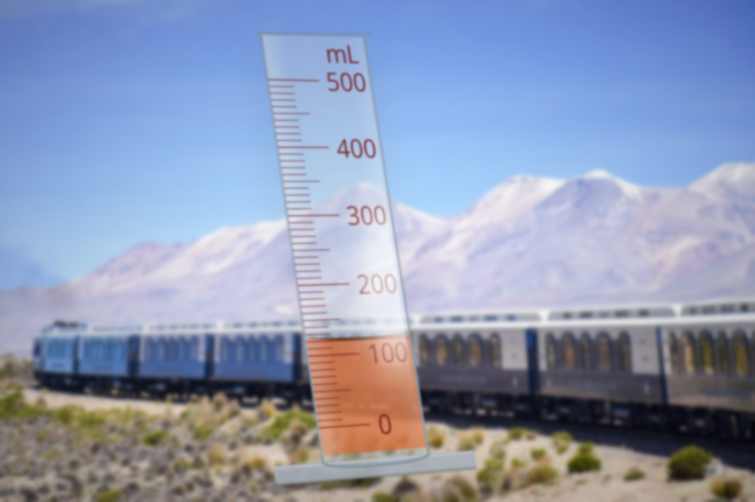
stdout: {"value": 120, "unit": "mL"}
